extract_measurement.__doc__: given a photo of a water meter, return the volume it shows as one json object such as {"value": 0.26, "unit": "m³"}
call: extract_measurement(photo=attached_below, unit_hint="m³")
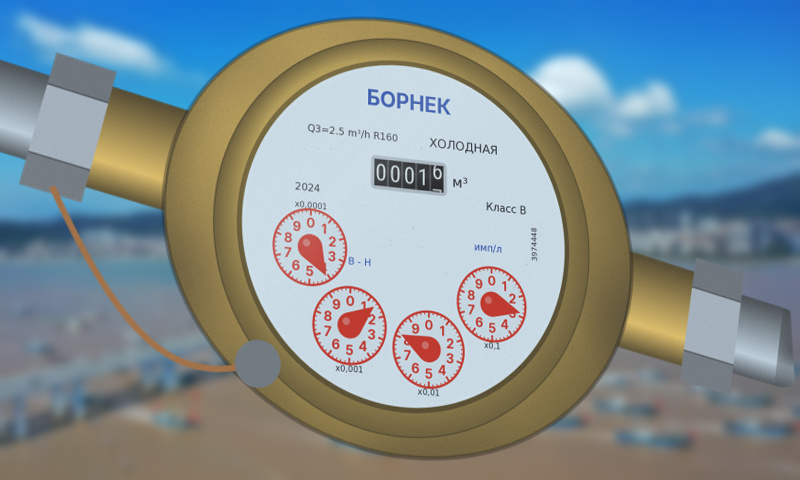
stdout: {"value": 16.2814, "unit": "m³"}
